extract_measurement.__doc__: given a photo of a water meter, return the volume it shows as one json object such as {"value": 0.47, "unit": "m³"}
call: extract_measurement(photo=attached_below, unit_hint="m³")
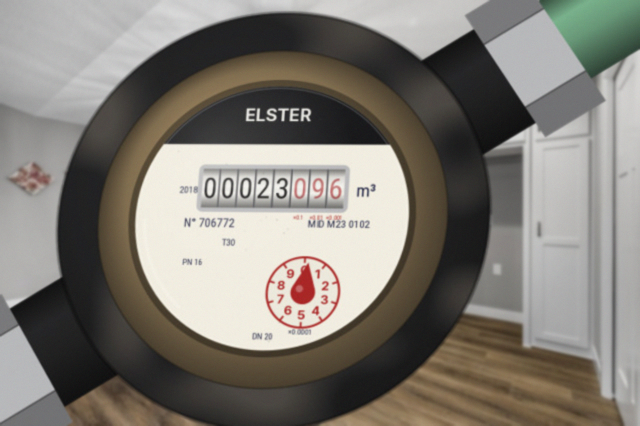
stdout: {"value": 23.0960, "unit": "m³"}
